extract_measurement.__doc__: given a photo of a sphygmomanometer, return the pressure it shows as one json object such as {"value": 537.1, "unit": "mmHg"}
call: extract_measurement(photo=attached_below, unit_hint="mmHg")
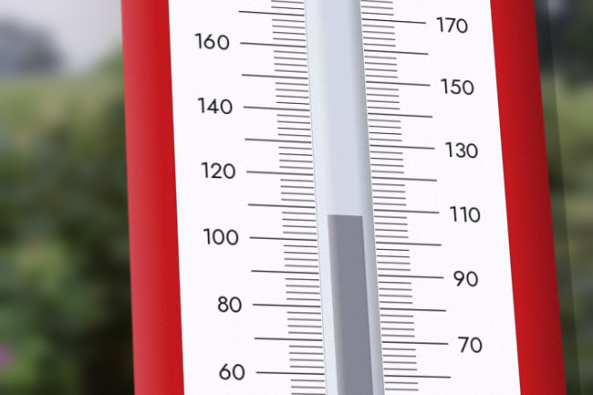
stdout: {"value": 108, "unit": "mmHg"}
